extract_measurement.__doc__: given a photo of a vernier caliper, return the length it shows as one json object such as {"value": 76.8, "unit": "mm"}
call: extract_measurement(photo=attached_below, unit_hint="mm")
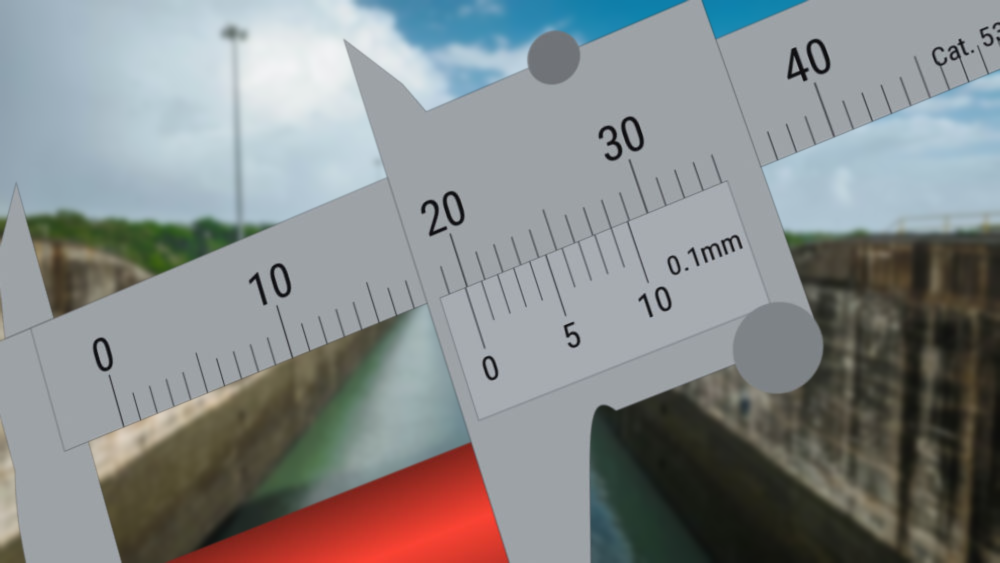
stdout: {"value": 19.9, "unit": "mm"}
